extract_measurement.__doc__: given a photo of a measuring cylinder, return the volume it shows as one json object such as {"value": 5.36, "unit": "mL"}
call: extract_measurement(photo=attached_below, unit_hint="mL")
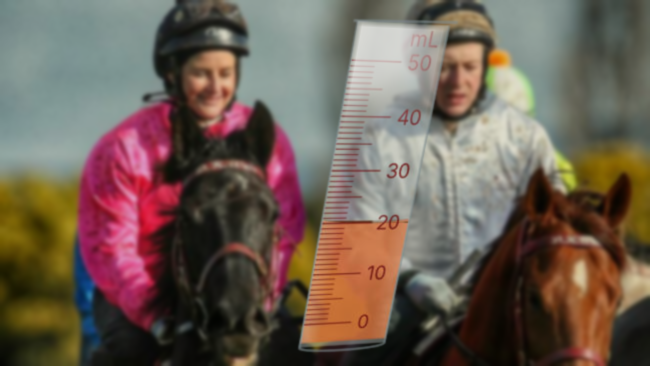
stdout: {"value": 20, "unit": "mL"}
